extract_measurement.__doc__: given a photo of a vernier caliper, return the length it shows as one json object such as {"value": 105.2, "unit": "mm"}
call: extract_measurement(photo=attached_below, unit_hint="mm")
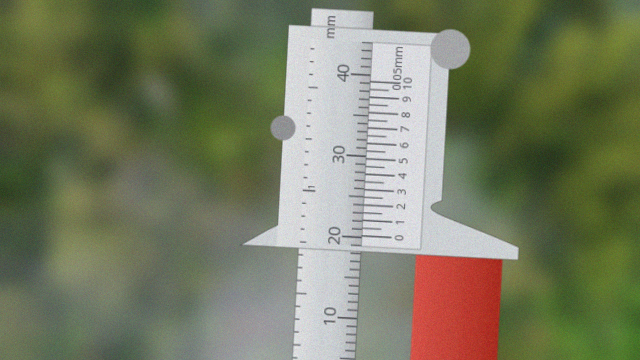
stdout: {"value": 20.2, "unit": "mm"}
